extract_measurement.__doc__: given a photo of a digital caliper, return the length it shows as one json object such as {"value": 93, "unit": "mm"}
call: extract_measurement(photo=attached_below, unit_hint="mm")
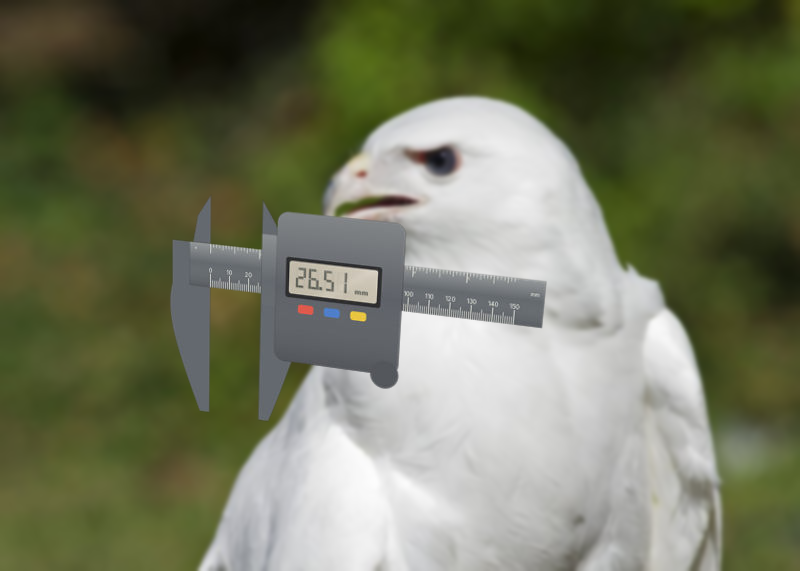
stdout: {"value": 26.51, "unit": "mm"}
